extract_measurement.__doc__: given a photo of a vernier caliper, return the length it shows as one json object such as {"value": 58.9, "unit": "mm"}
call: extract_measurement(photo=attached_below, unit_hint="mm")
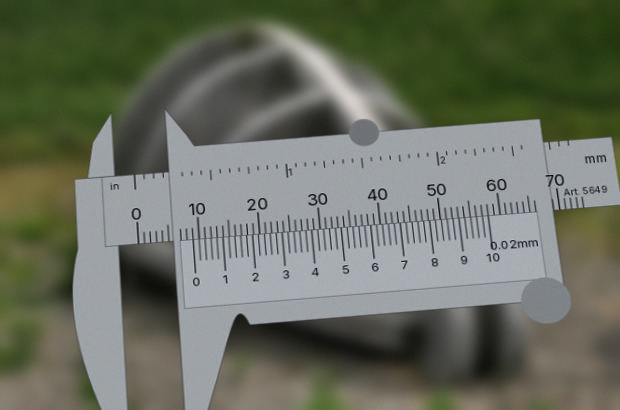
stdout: {"value": 9.0, "unit": "mm"}
